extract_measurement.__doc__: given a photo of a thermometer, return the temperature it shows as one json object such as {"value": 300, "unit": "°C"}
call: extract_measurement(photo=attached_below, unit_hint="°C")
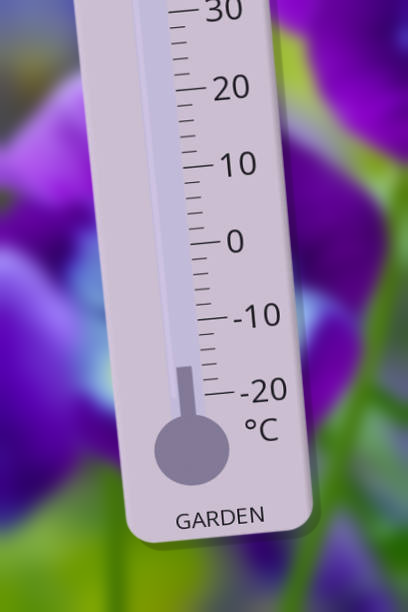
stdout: {"value": -16, "unit": "°C"}
